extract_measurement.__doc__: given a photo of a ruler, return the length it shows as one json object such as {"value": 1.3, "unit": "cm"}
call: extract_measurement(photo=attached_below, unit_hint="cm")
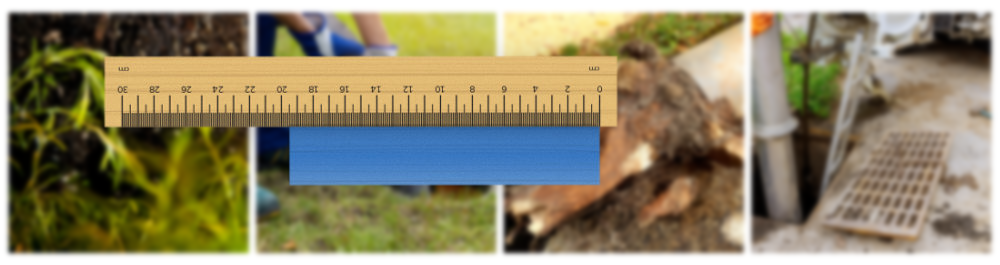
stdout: {"value": 19.5, "unit": "cm"}
